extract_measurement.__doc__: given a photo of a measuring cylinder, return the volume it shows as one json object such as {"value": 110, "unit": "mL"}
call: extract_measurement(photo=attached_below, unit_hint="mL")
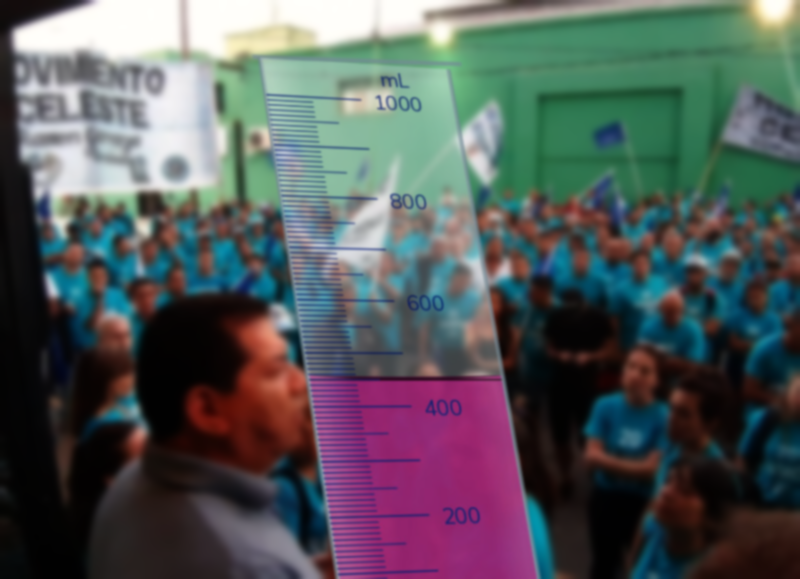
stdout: {"value": 450, "unit": "mL"}
